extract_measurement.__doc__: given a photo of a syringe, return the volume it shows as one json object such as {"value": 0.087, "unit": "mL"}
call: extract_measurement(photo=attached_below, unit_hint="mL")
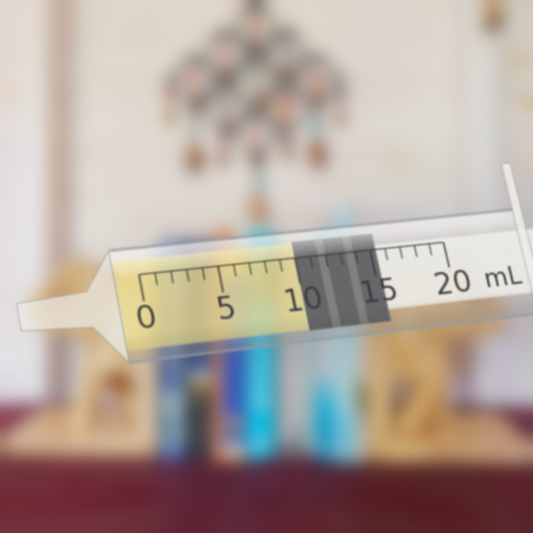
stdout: {"value": 10, "unit": "mL"}
